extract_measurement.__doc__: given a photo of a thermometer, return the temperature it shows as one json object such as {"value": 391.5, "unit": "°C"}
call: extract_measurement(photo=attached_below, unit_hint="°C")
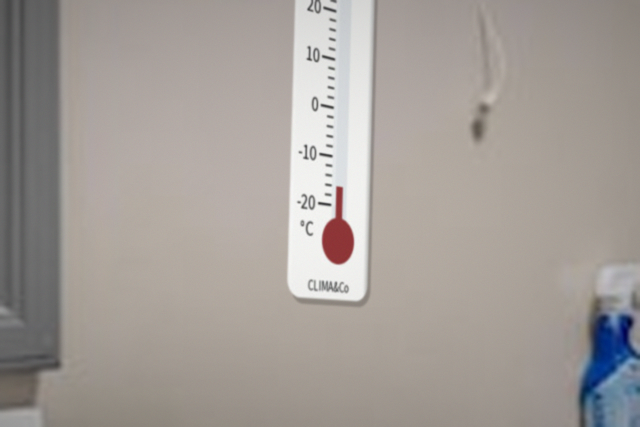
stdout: {"value": -16, "unit": "°C"}
